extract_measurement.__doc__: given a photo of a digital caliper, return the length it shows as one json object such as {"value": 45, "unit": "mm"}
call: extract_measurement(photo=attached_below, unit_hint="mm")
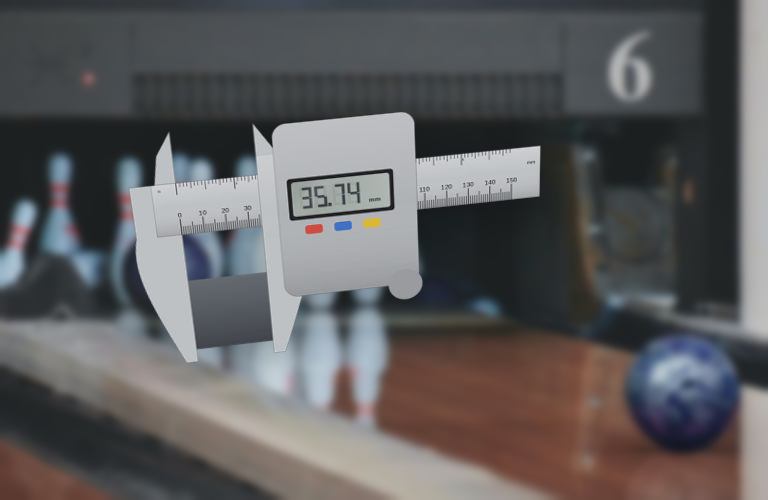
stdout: {"value": 35.74, "unit": "mm"}
